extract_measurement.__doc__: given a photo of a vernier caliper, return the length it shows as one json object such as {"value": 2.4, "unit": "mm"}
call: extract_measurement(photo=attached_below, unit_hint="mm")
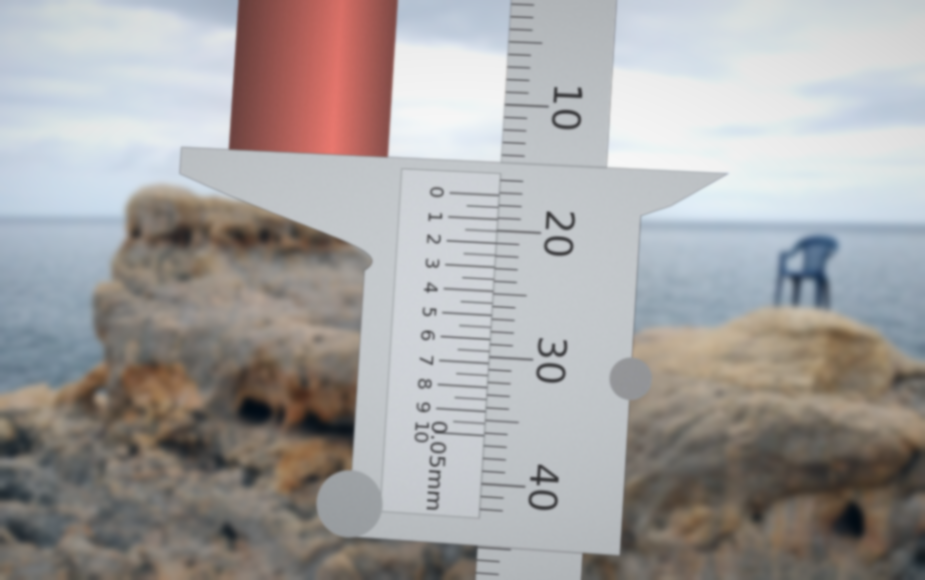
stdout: {"value": 17.2, "unit": "mm"}
